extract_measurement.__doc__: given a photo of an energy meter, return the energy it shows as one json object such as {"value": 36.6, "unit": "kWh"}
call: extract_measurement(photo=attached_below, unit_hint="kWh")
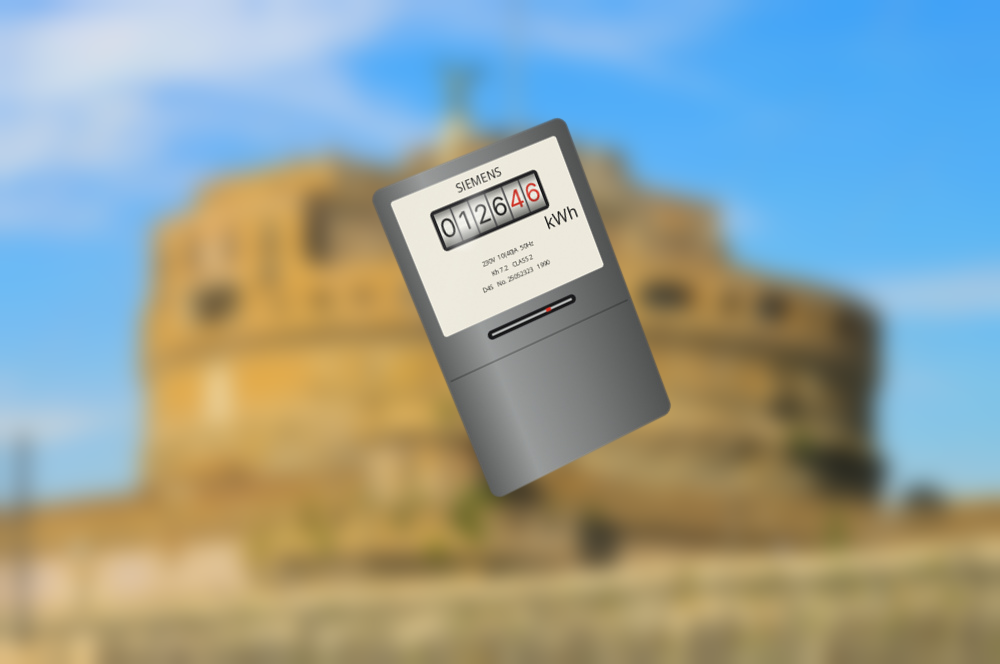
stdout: {"value": 126.46, "unit": "kWh"}
